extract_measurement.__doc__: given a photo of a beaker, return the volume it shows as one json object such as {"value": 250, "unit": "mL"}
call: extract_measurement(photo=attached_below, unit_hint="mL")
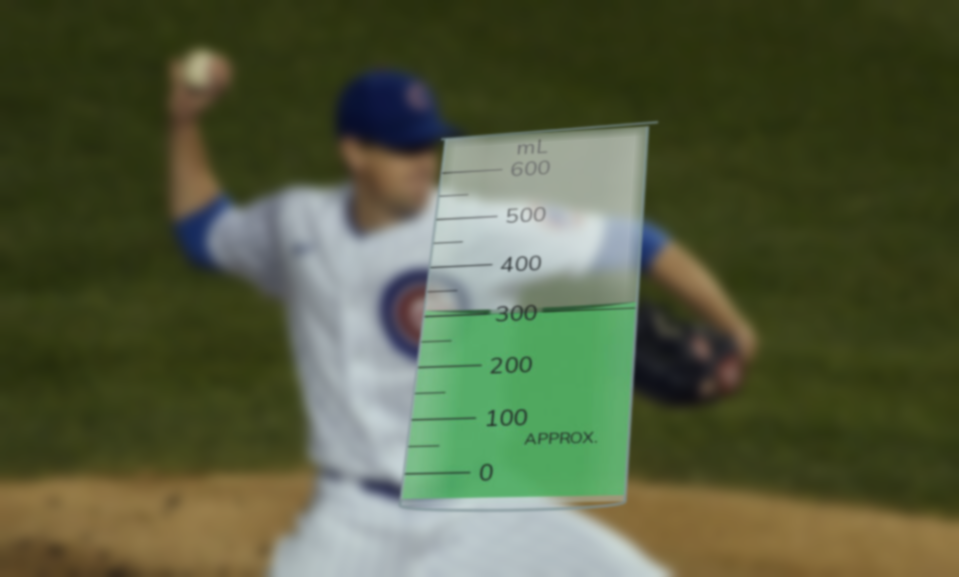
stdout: {"value": 300, "unit": "mL"}
